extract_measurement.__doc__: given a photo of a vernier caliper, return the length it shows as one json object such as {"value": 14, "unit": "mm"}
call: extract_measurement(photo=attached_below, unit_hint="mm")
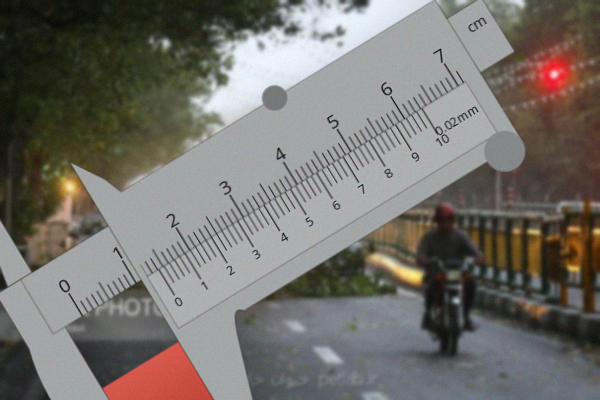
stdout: {"value": 14.2, "unit": "mm"}
